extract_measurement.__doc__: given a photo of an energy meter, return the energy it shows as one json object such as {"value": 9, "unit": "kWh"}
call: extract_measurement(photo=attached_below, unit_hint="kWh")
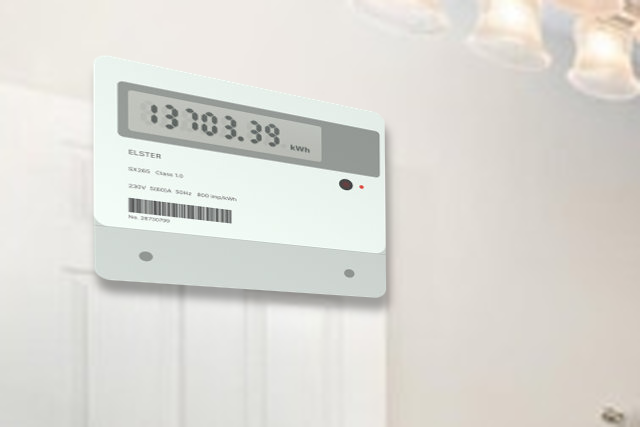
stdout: {"value": 13703.39, "unit": "kWh"}
